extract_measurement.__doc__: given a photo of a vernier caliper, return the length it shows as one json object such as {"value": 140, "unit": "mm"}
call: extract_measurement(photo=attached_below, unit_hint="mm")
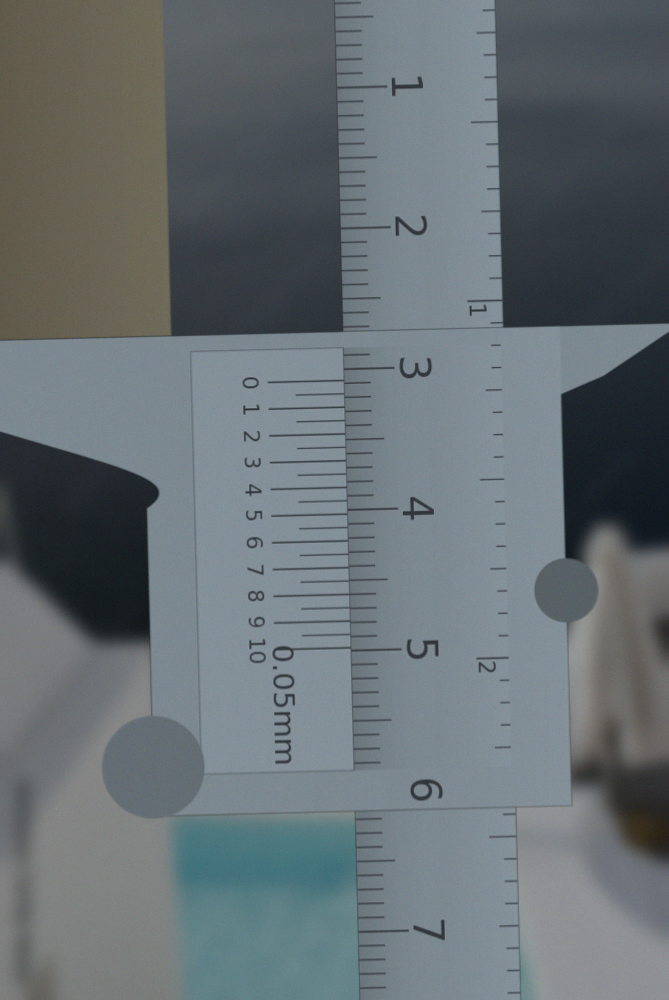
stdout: {"value": 30.8, "unit": "mm"}
